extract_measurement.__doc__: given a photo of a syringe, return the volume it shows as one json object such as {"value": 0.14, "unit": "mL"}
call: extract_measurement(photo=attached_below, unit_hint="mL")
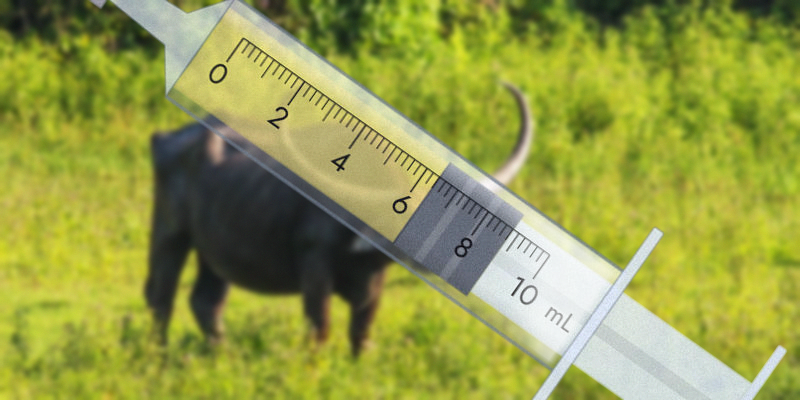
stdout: {"value": 6.4, "unit": "mL"}
